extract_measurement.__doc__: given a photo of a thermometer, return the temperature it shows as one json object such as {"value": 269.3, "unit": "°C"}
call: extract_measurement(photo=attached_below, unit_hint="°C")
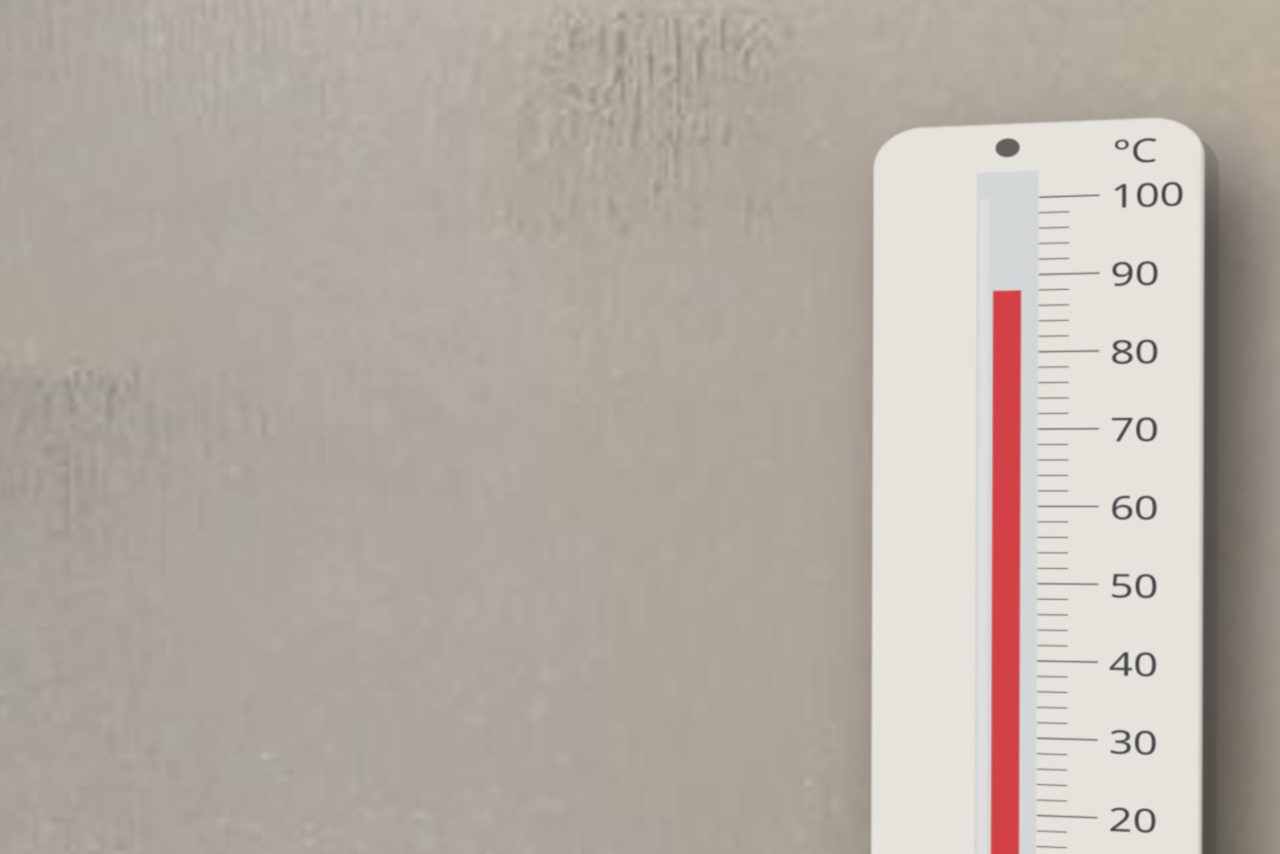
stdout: {"value": 88, "unit": "°C"}
